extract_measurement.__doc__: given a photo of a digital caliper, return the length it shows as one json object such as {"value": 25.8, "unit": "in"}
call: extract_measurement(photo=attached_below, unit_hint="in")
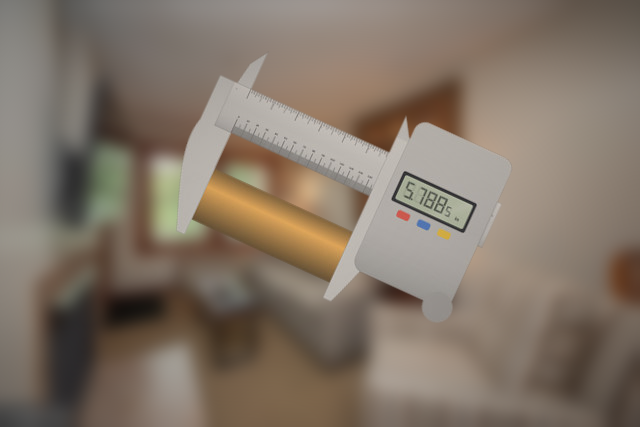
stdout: {"value": 5.7885, "unit": "in"}
